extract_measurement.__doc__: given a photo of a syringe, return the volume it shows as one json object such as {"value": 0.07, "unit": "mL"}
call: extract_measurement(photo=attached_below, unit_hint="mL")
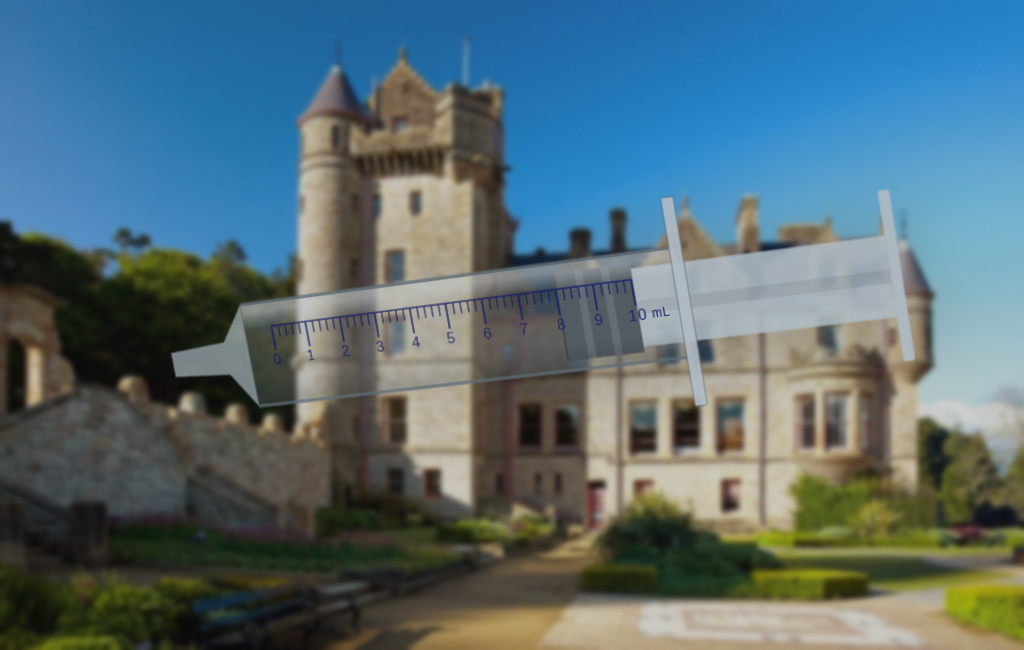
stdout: {"value": 8, "unit": "mL"}
